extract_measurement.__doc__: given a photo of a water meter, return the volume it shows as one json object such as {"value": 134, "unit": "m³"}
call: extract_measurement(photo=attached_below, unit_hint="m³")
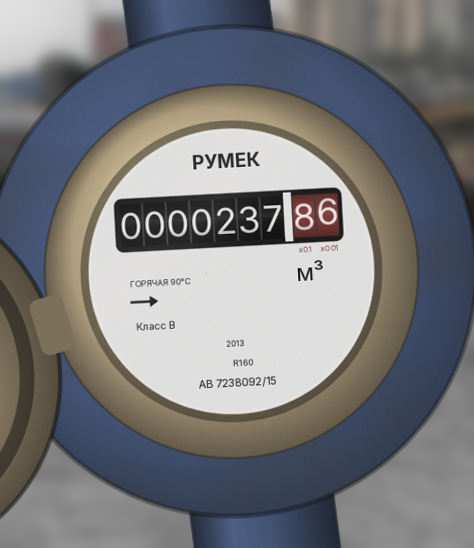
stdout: {"value": 237.86, "unit": "m³"}
